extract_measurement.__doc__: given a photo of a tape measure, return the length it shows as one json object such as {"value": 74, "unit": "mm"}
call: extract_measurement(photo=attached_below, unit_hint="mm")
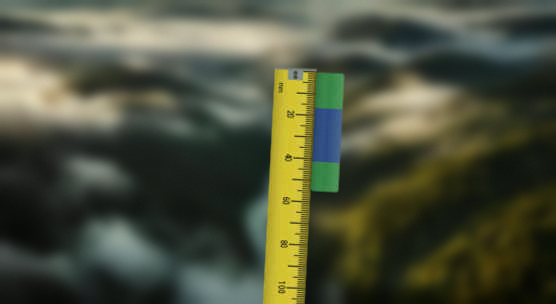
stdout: {"value": 55, "unit": "mm"}
